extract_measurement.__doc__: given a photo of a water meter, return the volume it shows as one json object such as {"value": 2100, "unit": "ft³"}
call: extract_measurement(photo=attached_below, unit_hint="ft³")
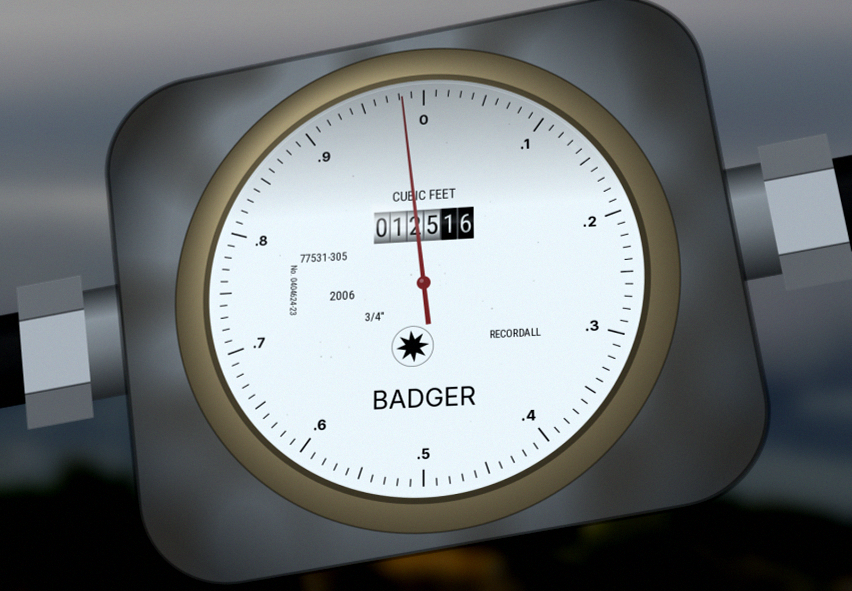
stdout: {"value": 12515.98, "unit": "ft³"}
